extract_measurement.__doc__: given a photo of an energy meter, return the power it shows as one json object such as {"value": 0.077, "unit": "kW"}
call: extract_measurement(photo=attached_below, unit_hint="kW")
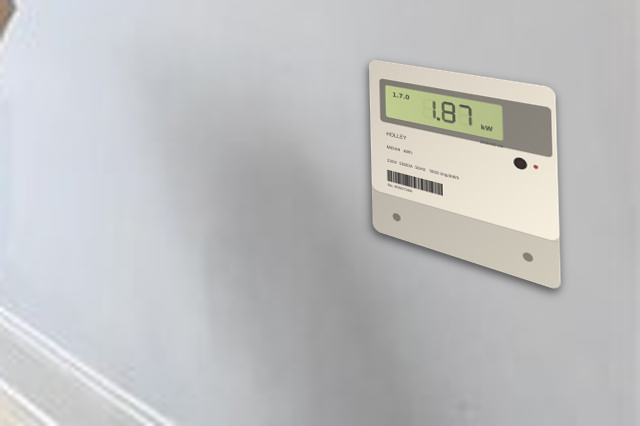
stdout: {"value": 1.87, "unit": "kW"}
